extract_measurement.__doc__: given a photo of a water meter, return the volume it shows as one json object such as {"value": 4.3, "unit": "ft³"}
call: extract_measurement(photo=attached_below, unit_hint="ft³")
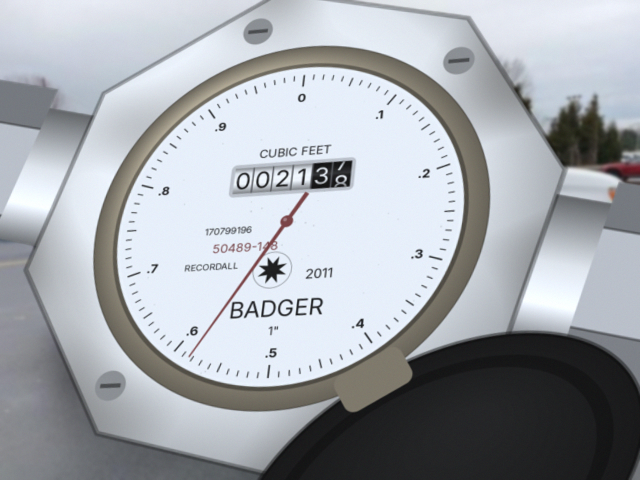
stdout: {"value": 2137.58, "unit": "ft³"}
